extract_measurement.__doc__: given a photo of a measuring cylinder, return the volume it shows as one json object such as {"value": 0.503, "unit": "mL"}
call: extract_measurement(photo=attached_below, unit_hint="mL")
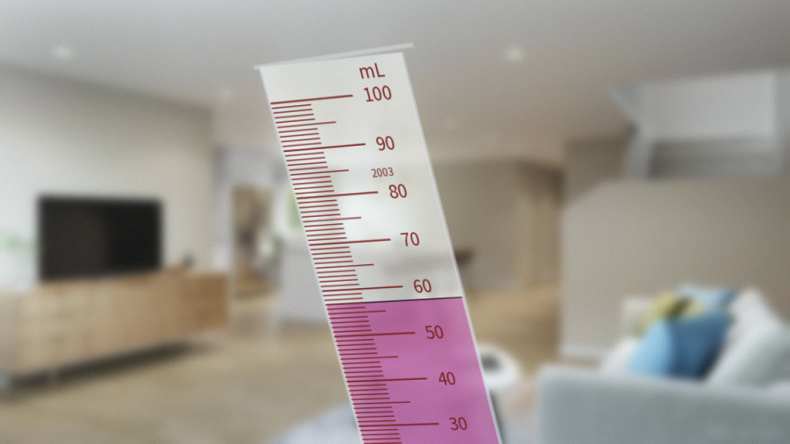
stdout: {"value": 57, "unit": "mL"}
